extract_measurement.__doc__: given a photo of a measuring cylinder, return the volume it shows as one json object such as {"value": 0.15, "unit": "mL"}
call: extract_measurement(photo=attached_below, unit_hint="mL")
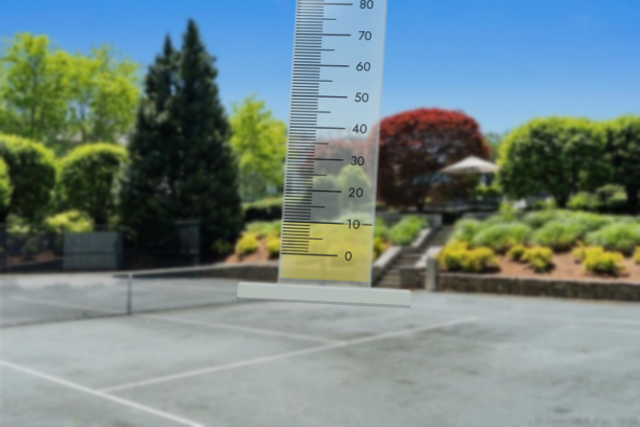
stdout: {"value": 10, "unit": "mL"}
